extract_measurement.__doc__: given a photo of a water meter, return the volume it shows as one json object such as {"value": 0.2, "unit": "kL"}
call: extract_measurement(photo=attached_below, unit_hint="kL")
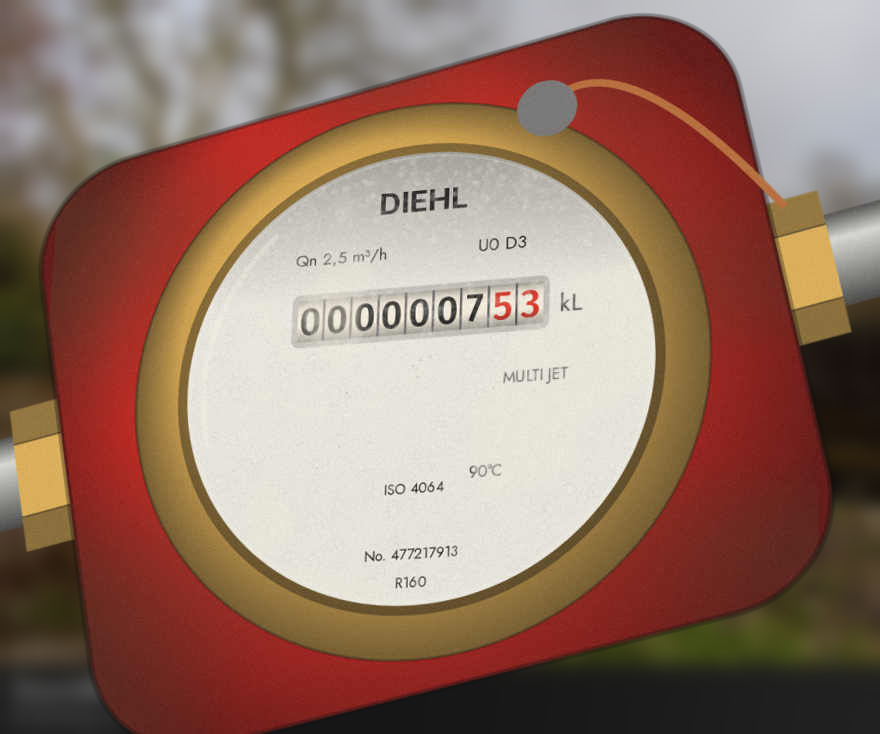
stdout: {"value": 7.53, "unit": "kL"}
